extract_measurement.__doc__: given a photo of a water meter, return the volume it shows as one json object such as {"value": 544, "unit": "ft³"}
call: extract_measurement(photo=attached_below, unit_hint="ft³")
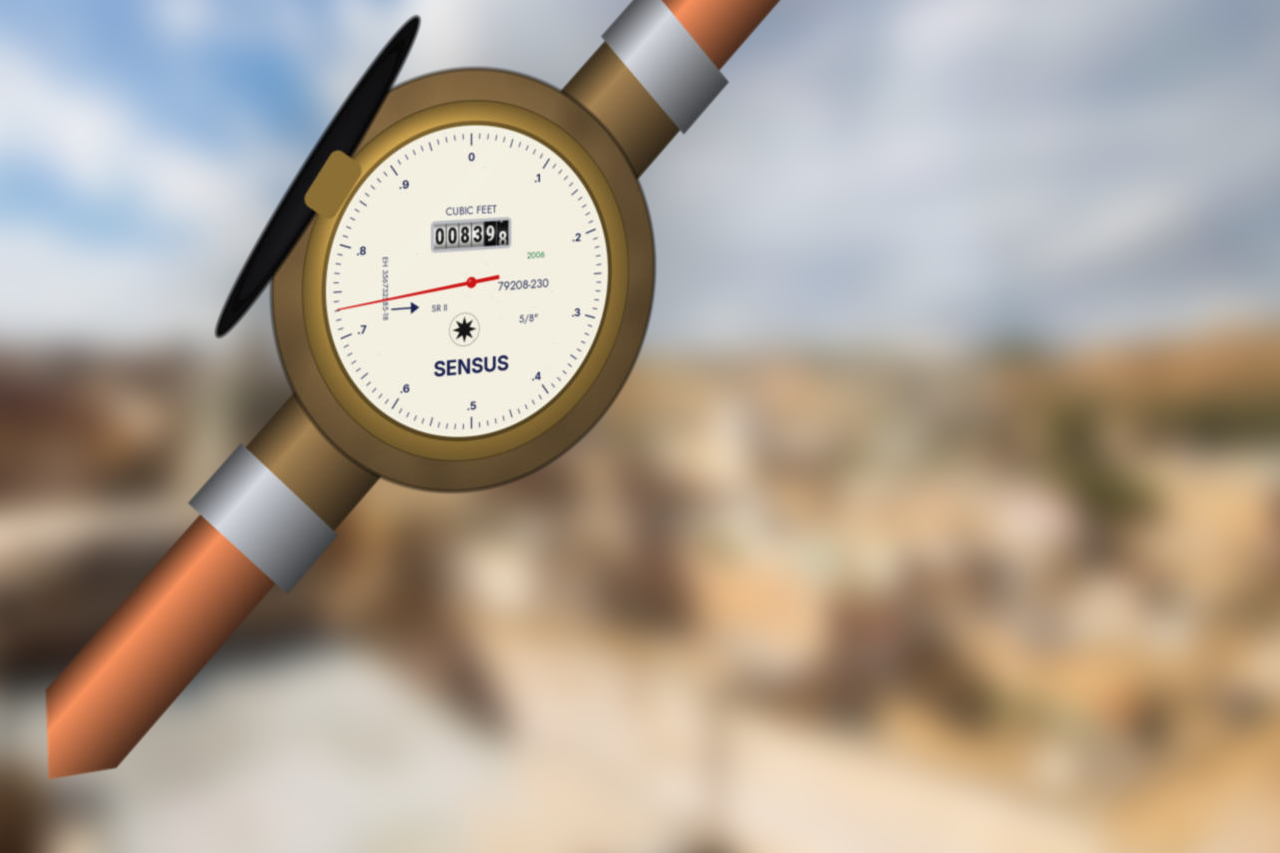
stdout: {"value": 8397.73, "unit": "ft³"}
